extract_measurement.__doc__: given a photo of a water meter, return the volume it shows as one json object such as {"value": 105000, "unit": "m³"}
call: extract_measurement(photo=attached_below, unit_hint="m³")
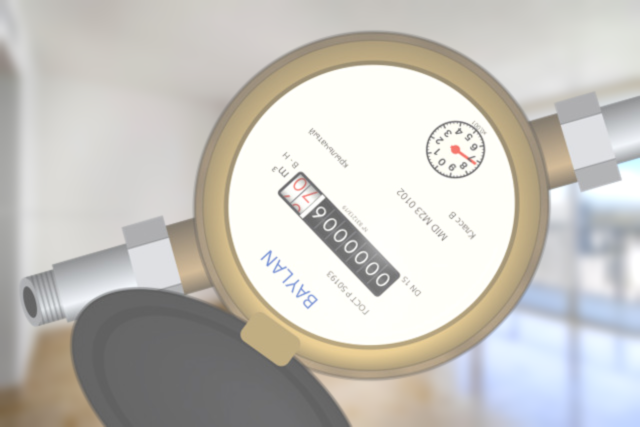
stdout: {"value": 6.697, "unit": "m³"}
